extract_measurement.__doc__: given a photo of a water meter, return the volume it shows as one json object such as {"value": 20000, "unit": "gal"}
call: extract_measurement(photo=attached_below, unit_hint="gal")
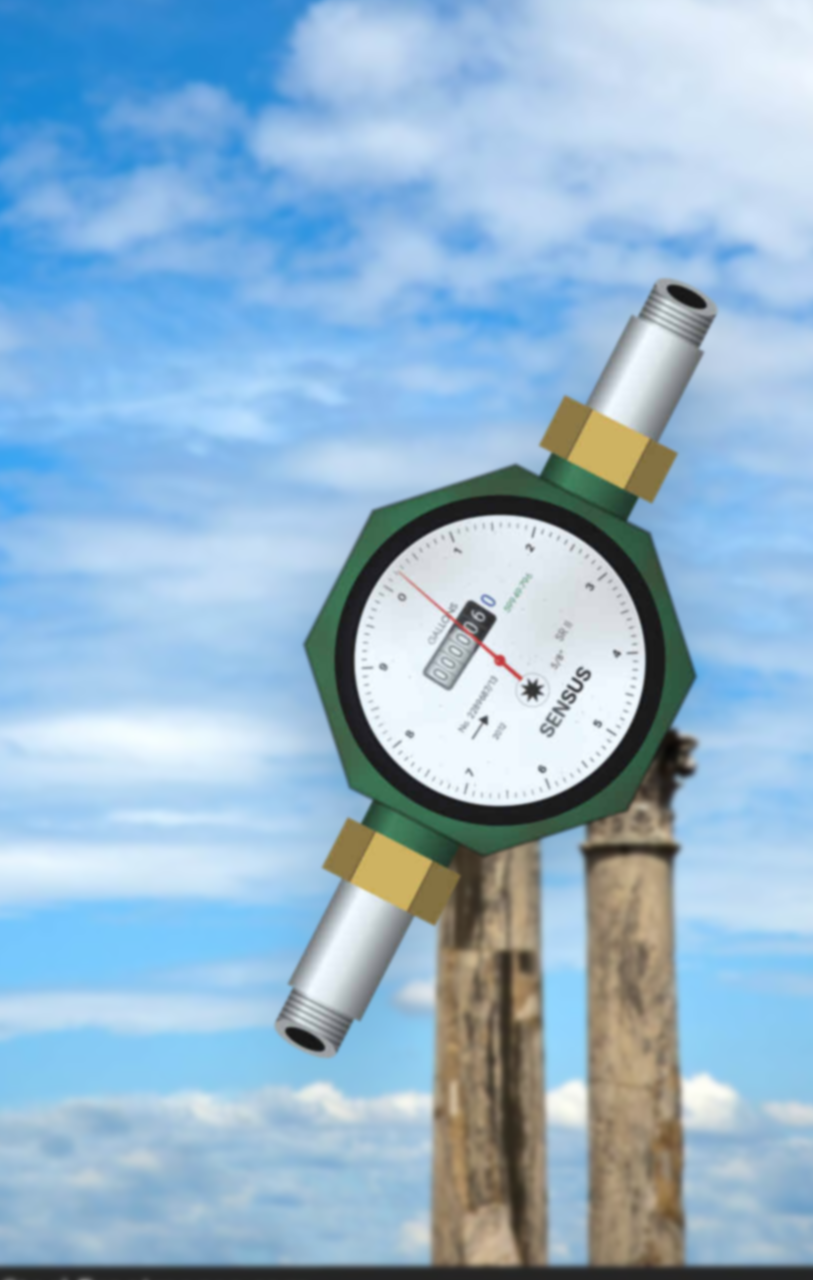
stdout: {"value": 60.2, "unit": "gal"}
